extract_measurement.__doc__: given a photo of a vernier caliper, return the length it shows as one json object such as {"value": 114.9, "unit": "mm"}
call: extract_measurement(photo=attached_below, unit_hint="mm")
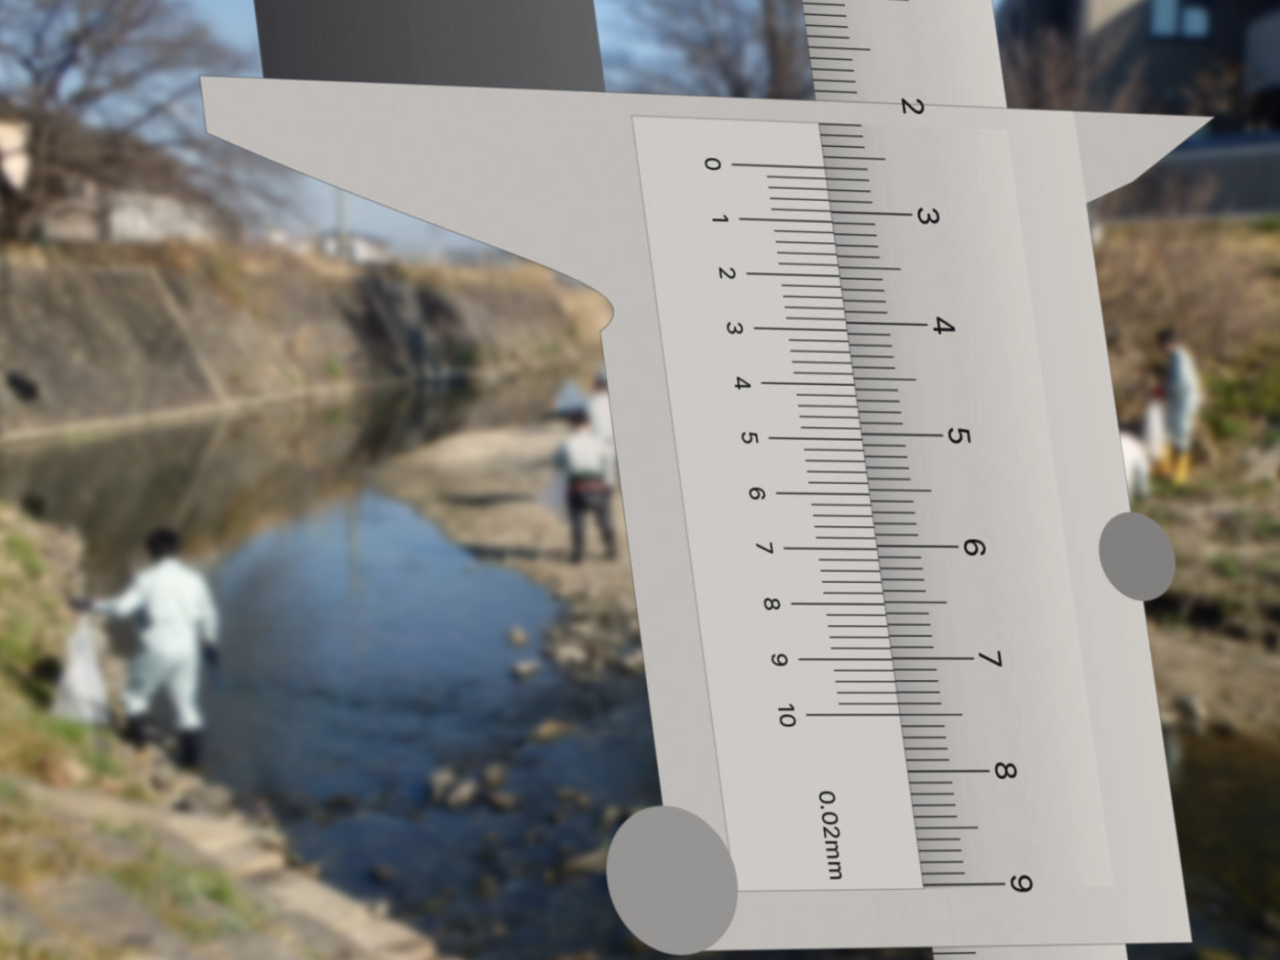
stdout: {"value": 26.0, "unit": "mm"}
